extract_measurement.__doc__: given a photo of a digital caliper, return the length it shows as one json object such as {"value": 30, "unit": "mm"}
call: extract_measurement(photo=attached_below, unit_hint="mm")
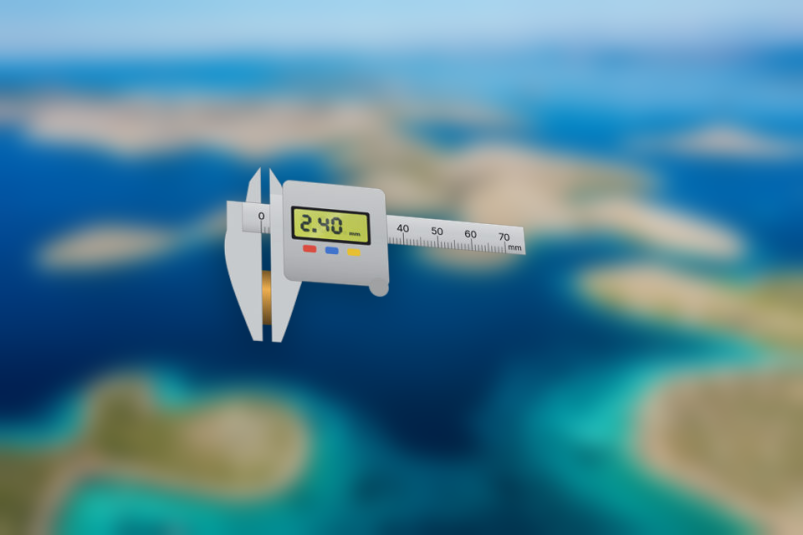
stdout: {"value": 2.40, "unit": "mm"}
